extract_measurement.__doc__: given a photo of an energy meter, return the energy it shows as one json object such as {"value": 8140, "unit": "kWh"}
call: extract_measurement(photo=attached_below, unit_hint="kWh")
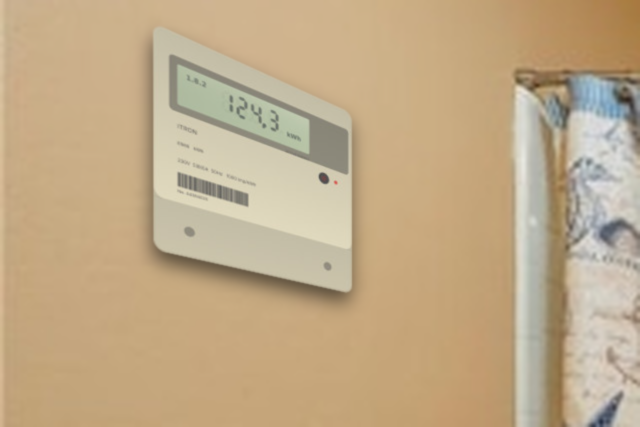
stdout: {"value": 124.3, "unit": "kWh"}
